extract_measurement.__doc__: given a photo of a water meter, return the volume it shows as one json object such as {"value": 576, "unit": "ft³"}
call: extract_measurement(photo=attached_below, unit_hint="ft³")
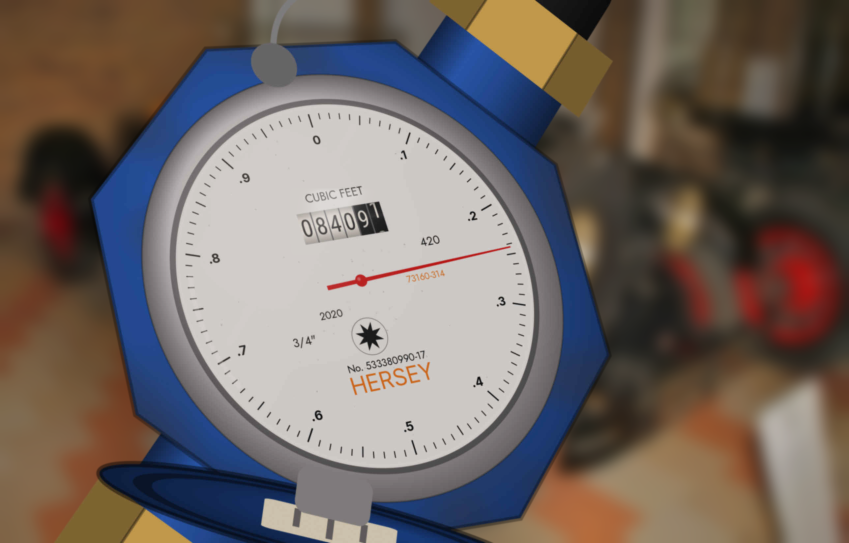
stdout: {"value": 84091.24, "unit": "ft³"}
